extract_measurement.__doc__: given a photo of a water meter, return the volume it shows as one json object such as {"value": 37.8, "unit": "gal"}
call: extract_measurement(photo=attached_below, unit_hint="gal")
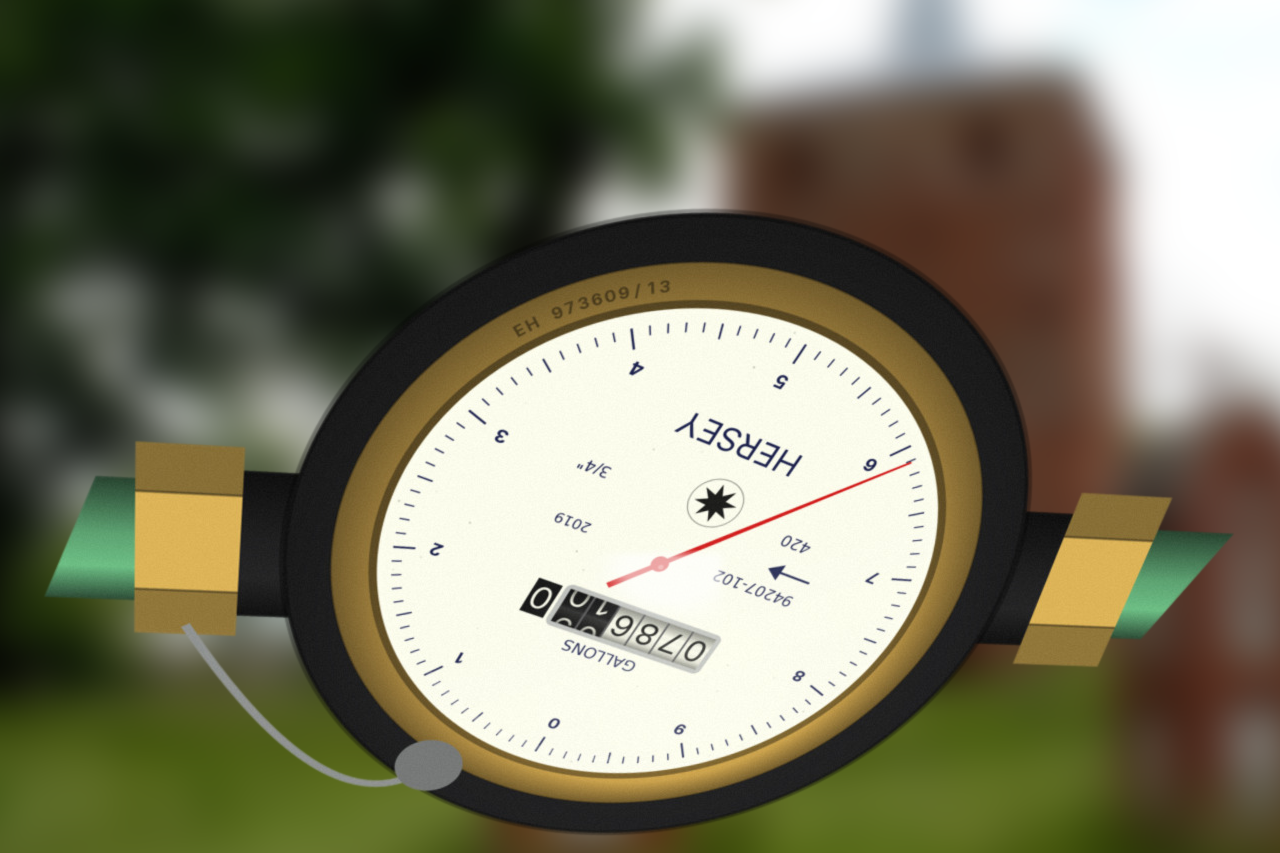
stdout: {"value": 786096.1, "unit": "gal"}
